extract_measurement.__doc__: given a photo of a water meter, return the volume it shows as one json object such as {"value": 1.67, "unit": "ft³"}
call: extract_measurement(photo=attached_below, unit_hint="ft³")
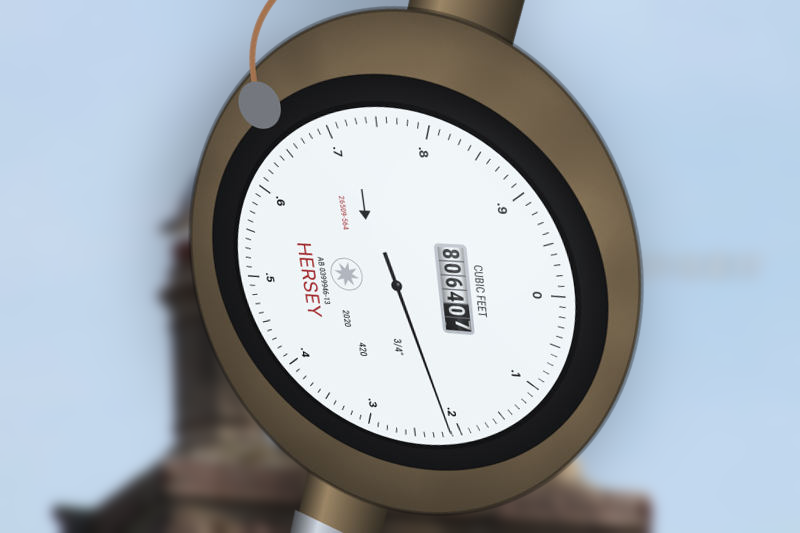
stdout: {"value": 806407.21, "unit": "ft³"}
